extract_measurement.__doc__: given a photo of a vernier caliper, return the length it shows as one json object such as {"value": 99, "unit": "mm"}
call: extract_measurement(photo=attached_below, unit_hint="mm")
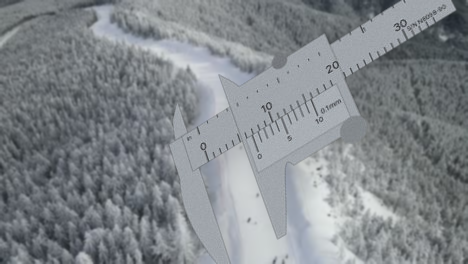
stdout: {"value": 6.8, "unit": "mm"}
